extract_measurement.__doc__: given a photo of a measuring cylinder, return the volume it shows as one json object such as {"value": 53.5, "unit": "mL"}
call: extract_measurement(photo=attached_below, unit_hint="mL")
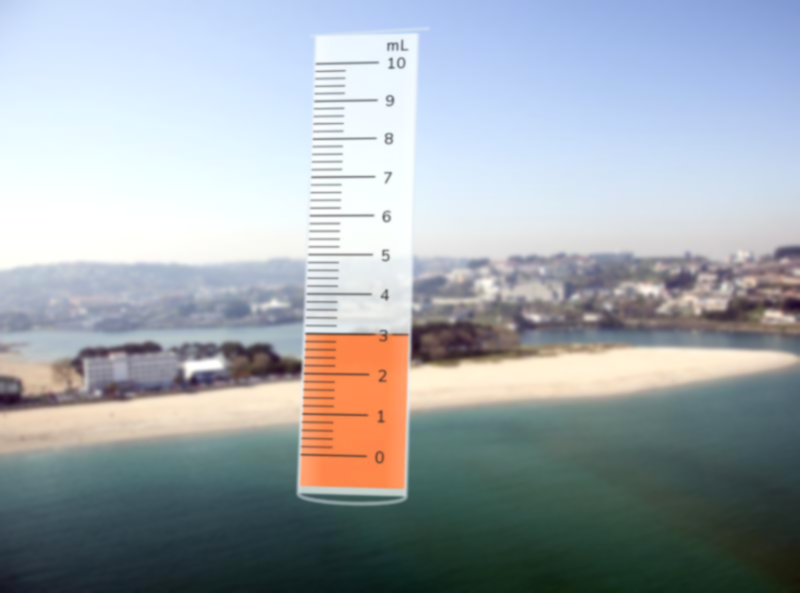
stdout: {"value": 3, "unit": "mL"}
